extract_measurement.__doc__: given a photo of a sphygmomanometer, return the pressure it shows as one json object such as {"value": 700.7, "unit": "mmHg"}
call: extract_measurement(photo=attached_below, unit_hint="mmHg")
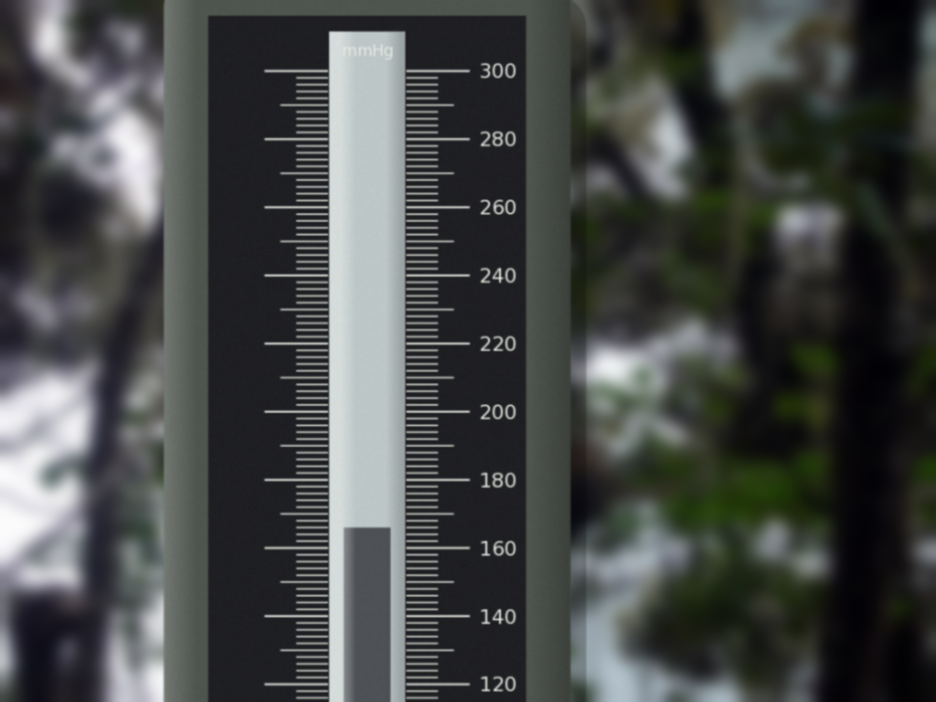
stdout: {"value": 166, "unit": "mmHg"}
